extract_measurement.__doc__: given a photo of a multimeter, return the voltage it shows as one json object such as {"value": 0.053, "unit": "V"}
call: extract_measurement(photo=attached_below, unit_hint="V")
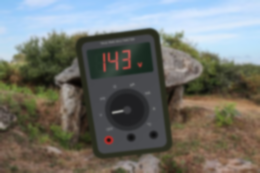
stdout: {"value": 143, "unit": "V"}
